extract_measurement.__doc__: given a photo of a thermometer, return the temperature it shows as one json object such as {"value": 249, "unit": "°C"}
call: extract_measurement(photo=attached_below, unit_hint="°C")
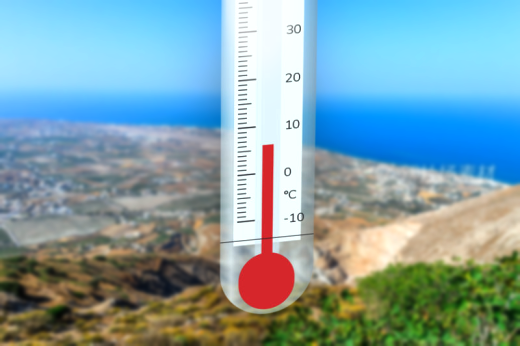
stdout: {"value": 6, "unit": "°C"}
